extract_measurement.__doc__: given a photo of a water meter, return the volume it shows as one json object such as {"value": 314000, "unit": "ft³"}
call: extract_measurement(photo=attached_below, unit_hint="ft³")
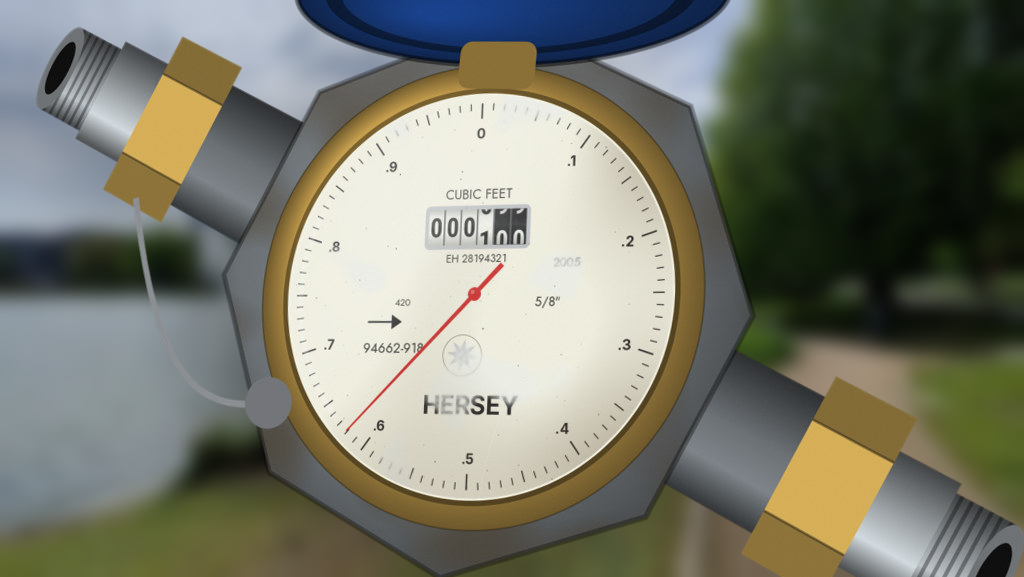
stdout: {"value": 99.62, "unit": "ft³"}
